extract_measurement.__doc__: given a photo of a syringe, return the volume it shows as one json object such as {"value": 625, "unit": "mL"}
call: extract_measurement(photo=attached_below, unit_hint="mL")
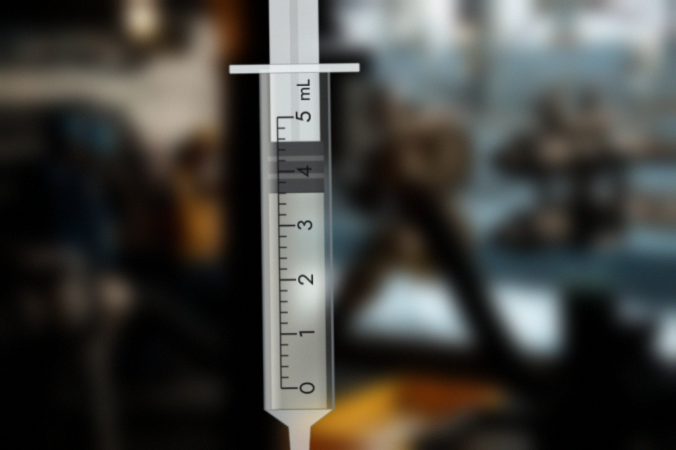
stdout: {"value": 3.6, "unit": "mL"}
